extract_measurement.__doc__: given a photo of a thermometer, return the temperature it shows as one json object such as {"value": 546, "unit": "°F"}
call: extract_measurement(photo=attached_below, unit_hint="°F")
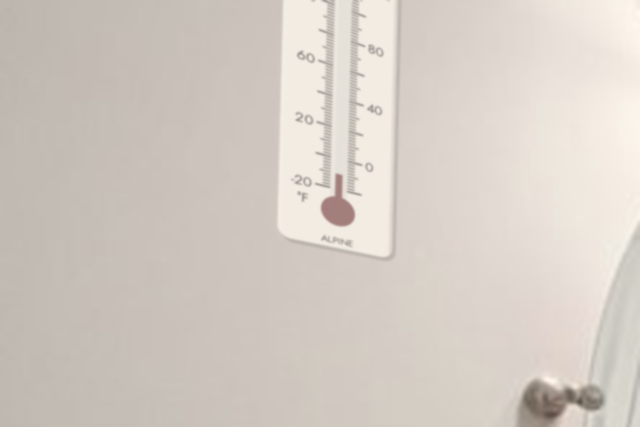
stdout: {"value": -10, "unit": "°F"}
